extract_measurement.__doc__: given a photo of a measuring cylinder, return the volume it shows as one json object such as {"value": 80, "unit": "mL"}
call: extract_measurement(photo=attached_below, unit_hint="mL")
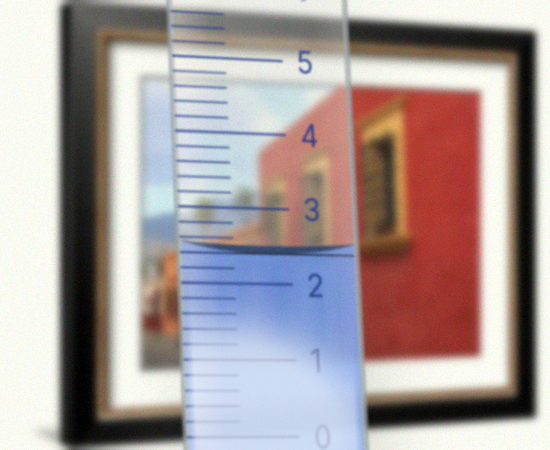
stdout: {"value": 2.4, "unit": "mL"}
